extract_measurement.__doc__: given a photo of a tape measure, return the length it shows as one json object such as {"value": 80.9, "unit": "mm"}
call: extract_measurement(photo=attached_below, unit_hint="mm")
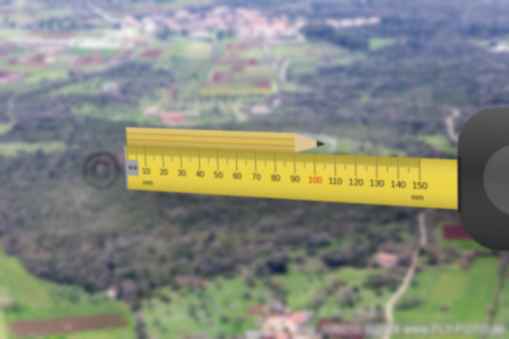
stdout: {"value": 105, "unit": "mm"}
